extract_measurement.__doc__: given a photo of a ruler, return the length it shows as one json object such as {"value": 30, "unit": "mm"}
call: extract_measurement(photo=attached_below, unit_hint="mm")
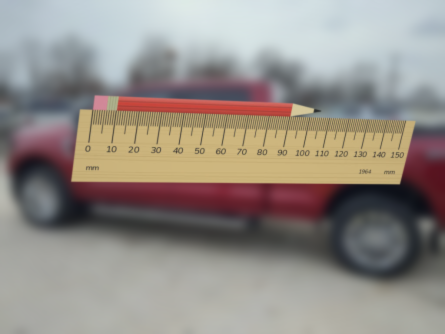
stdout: {"value": 105, "unit": "mm"}
